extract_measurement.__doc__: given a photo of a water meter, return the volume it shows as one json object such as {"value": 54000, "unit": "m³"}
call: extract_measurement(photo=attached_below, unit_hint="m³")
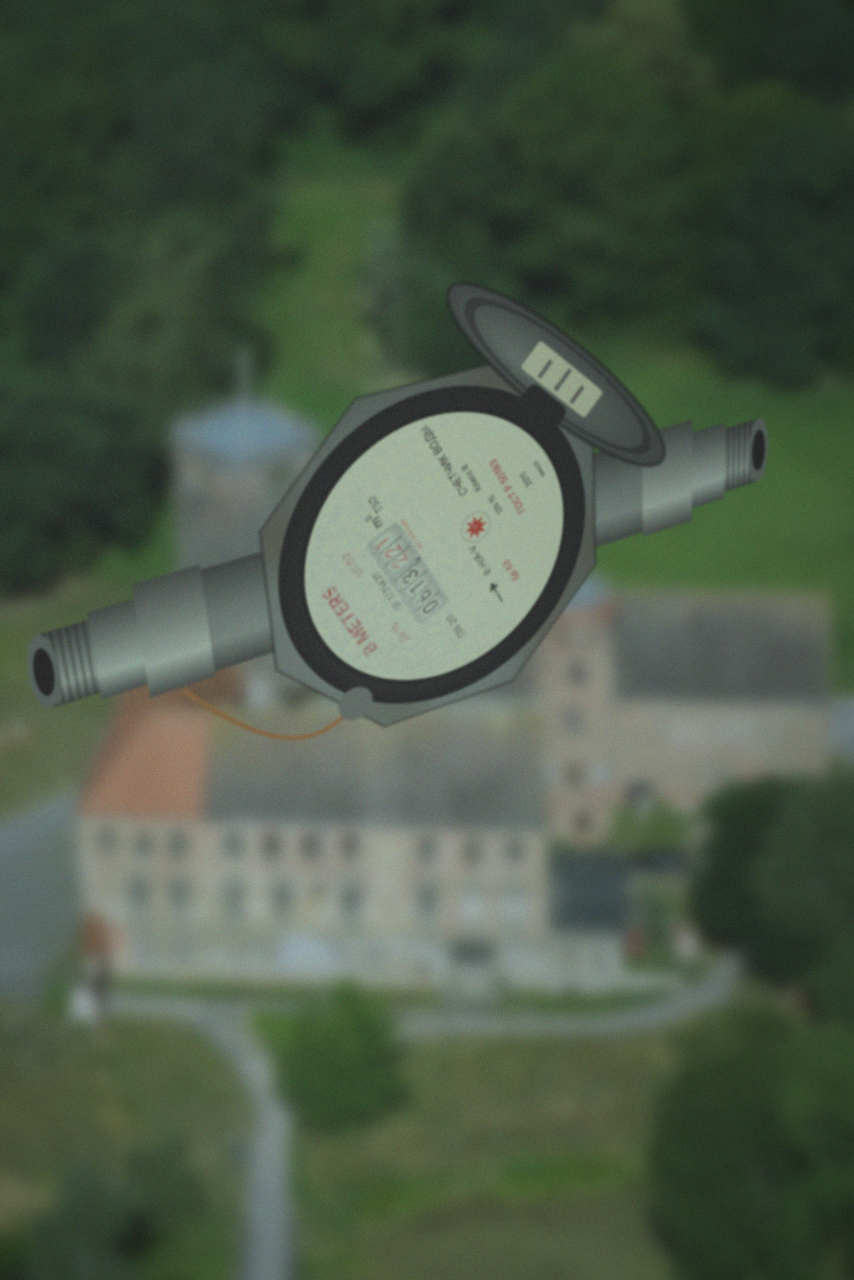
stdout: {"value": 613.221, "unit": "m³"}
